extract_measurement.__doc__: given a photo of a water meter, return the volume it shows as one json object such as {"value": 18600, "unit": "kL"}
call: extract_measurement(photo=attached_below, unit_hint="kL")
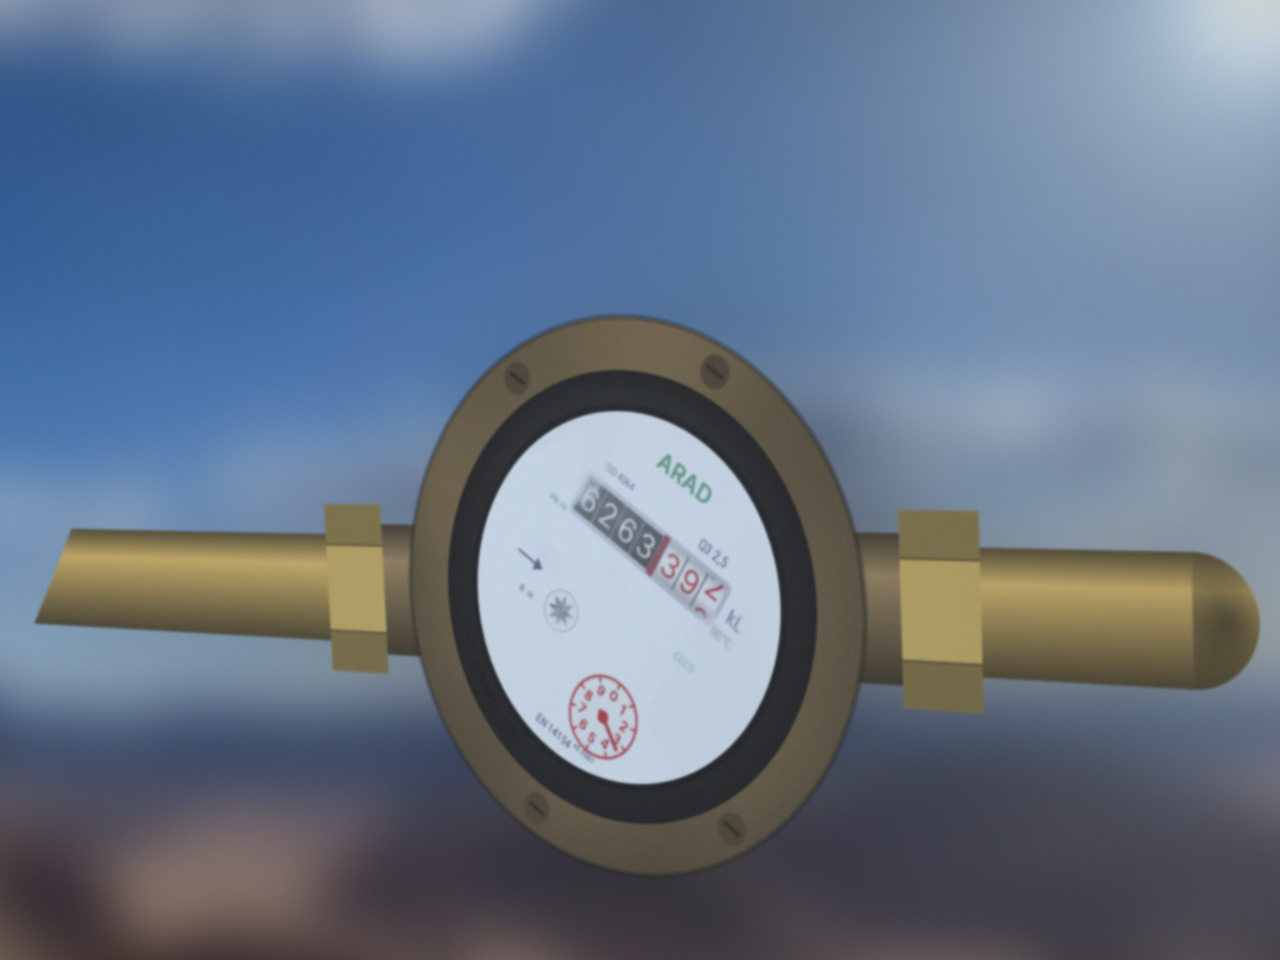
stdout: {"value": 6263.3923, "unit": "kL"}
